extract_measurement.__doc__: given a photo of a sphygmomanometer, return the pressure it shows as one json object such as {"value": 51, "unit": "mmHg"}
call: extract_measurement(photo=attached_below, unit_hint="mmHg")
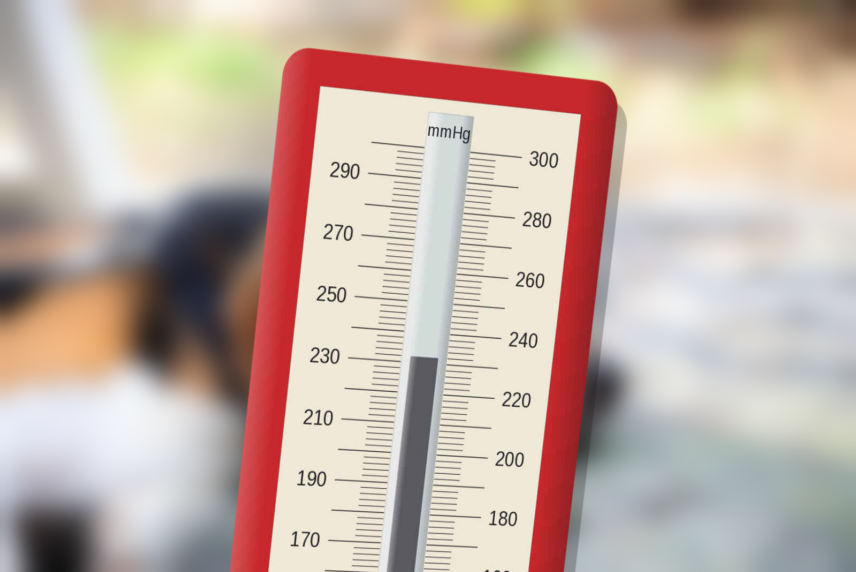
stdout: {"value": 232, "unit": "mmHg"}
